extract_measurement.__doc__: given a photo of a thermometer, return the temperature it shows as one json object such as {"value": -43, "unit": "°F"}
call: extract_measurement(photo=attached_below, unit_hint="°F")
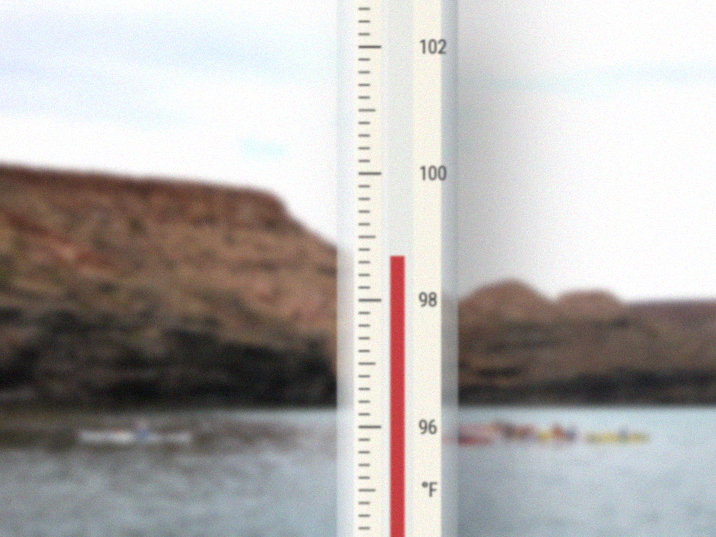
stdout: {"value": 98.7, "unit": "°F"}
